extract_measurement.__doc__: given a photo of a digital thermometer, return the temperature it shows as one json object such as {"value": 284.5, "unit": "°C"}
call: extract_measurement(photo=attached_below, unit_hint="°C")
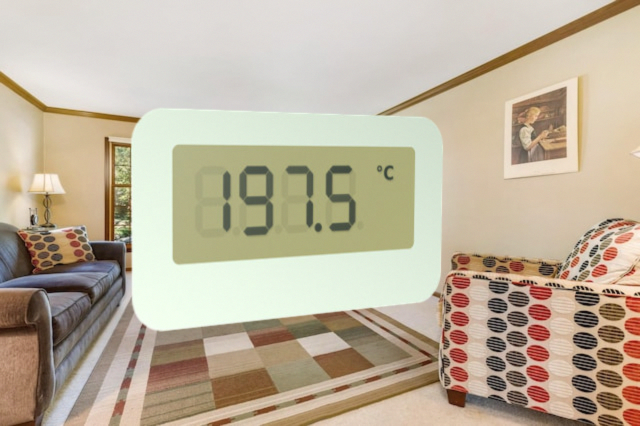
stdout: {"value": 197.5, "unit": "°C"}
